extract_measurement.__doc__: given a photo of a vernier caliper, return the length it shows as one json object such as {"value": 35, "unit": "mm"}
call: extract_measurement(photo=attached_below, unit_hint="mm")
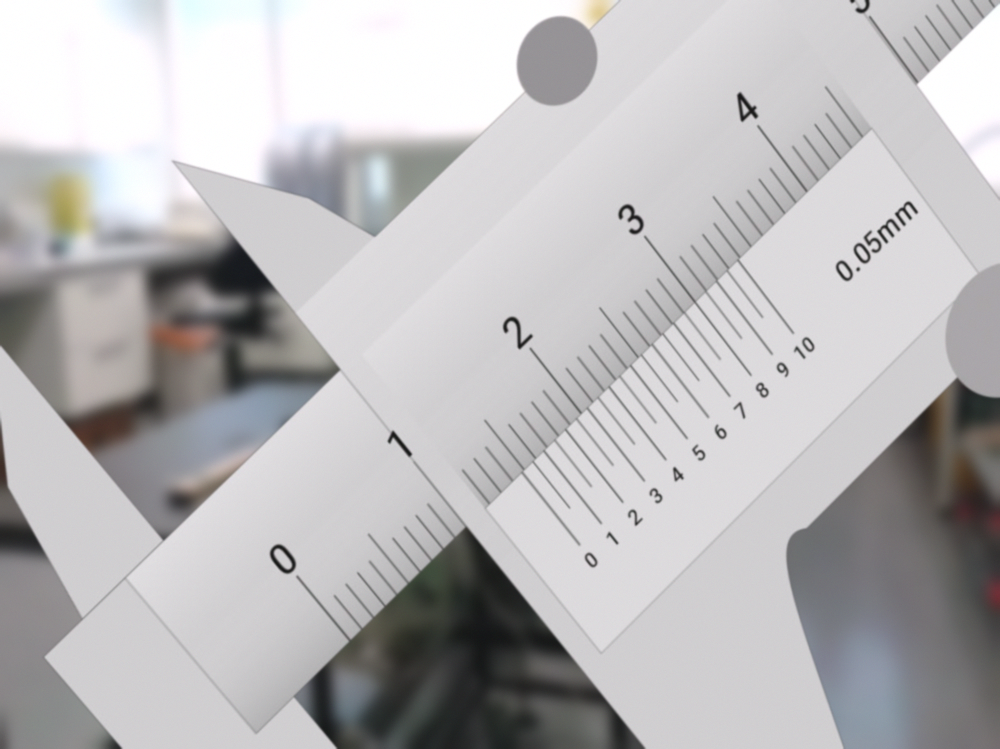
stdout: {"value": 14.8, "unit": "mm"}
